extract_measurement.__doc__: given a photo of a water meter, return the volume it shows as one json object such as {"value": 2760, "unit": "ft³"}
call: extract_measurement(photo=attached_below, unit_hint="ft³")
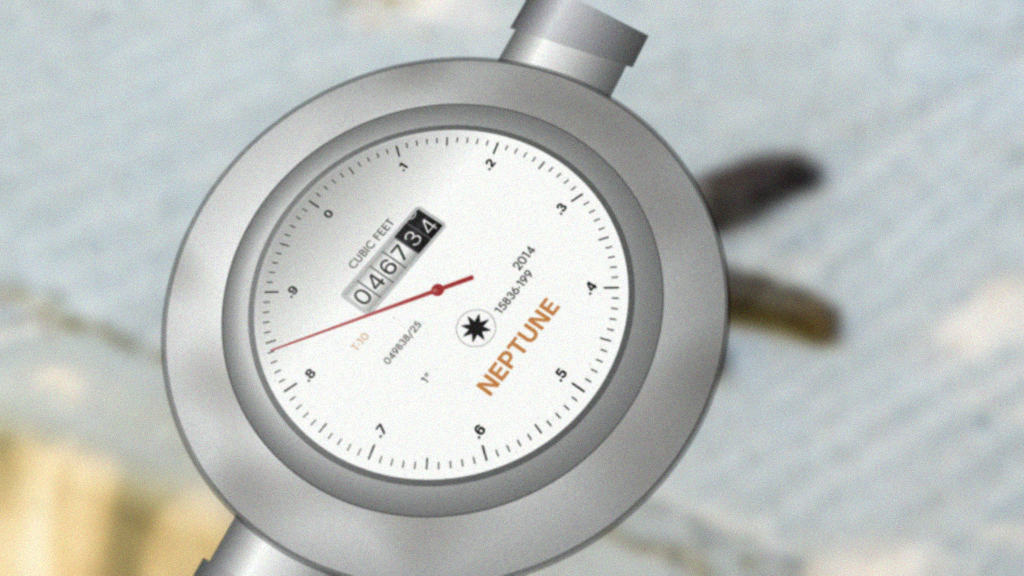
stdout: {"value": 46733.84, "unit": "ft³"}
